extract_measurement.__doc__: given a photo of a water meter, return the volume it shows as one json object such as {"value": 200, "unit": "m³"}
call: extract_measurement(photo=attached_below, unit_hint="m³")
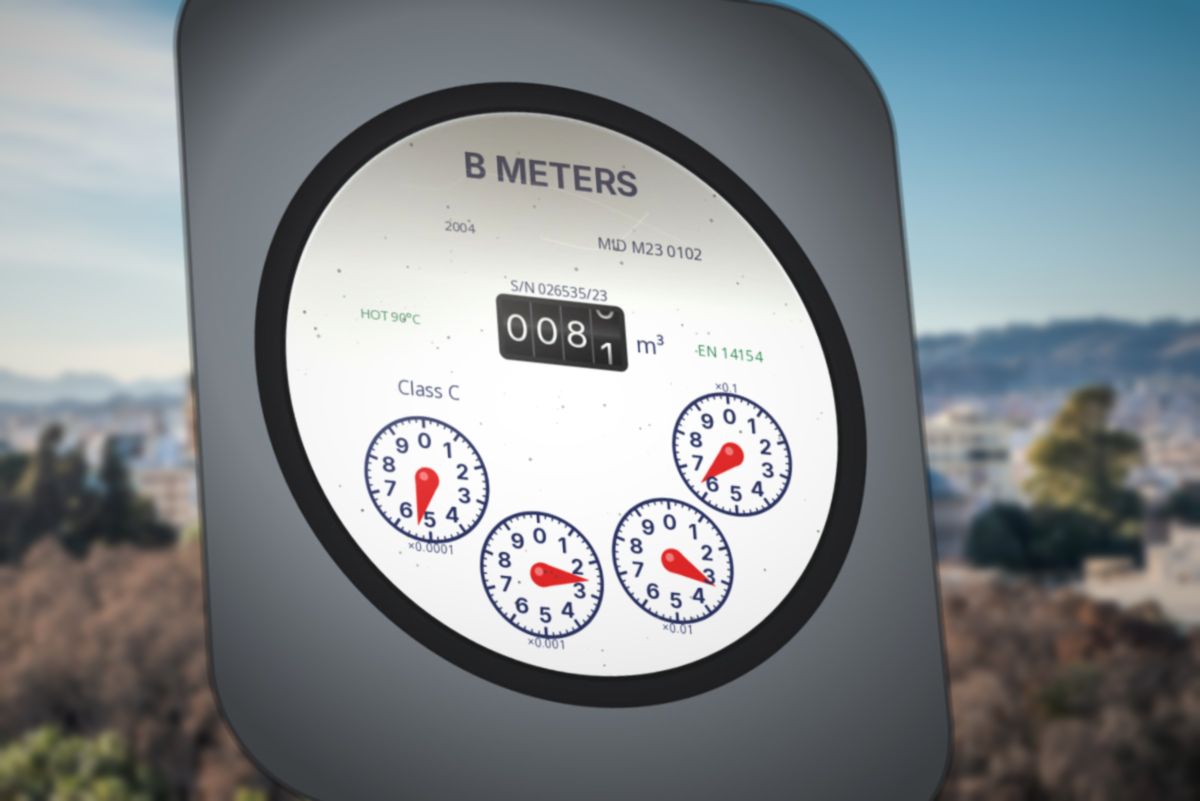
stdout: {"value": 80.6325, "unit": "m³"}
